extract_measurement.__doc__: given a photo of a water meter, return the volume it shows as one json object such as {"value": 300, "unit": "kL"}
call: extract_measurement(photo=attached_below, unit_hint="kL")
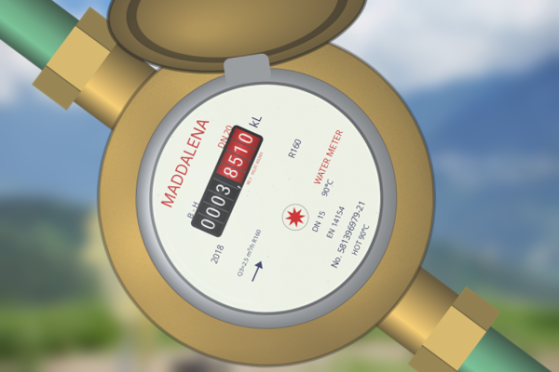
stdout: {"value": 3.8510, "unit": "kL"}
